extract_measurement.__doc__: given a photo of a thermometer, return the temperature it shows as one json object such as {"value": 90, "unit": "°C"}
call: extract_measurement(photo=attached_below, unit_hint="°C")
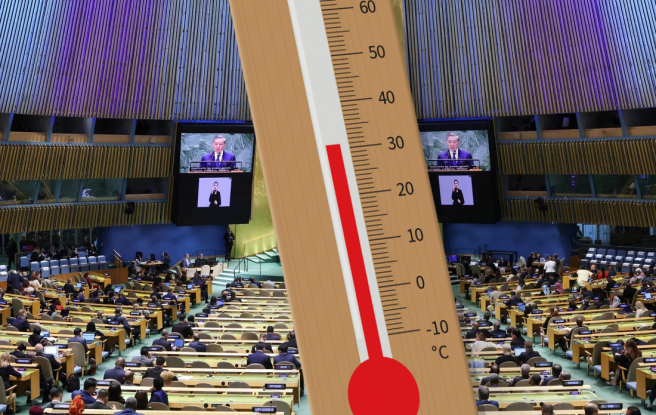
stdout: {"value": 31, "unit": "°C"}
